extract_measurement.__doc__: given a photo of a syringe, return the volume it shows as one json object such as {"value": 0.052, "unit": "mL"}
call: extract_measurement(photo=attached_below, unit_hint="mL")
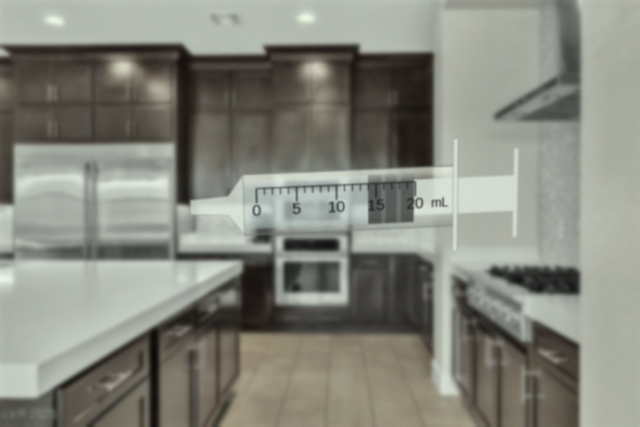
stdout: {"value": 14, "unit": "mL"}
